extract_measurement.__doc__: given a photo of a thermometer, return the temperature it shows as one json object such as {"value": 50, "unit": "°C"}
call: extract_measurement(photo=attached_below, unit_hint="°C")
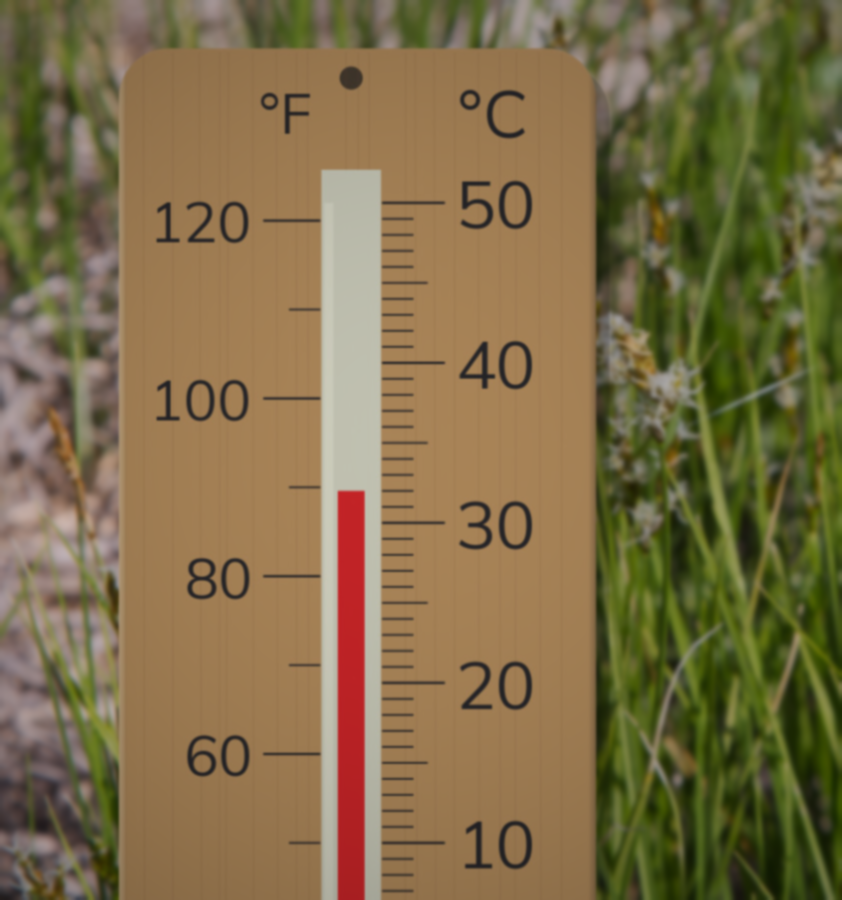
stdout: {"value": 32, "unit": "°C"}
